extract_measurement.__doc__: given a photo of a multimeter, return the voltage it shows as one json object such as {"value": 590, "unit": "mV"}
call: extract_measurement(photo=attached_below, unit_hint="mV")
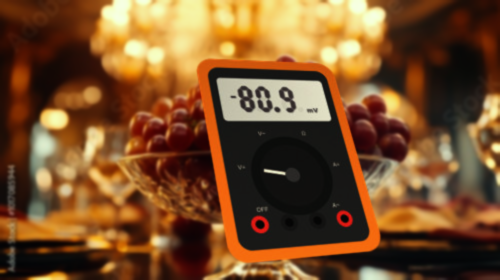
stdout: {"value": -80.9, "unit": "mV"}
